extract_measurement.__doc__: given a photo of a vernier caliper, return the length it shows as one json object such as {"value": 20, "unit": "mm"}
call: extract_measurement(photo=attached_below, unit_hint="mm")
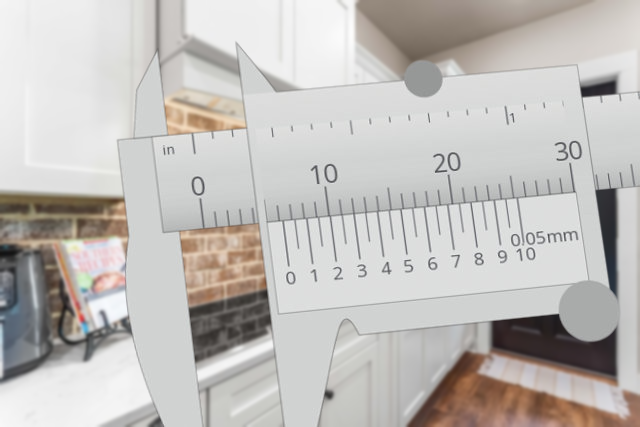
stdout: {"value": 6.3, "unit": "mm"}
